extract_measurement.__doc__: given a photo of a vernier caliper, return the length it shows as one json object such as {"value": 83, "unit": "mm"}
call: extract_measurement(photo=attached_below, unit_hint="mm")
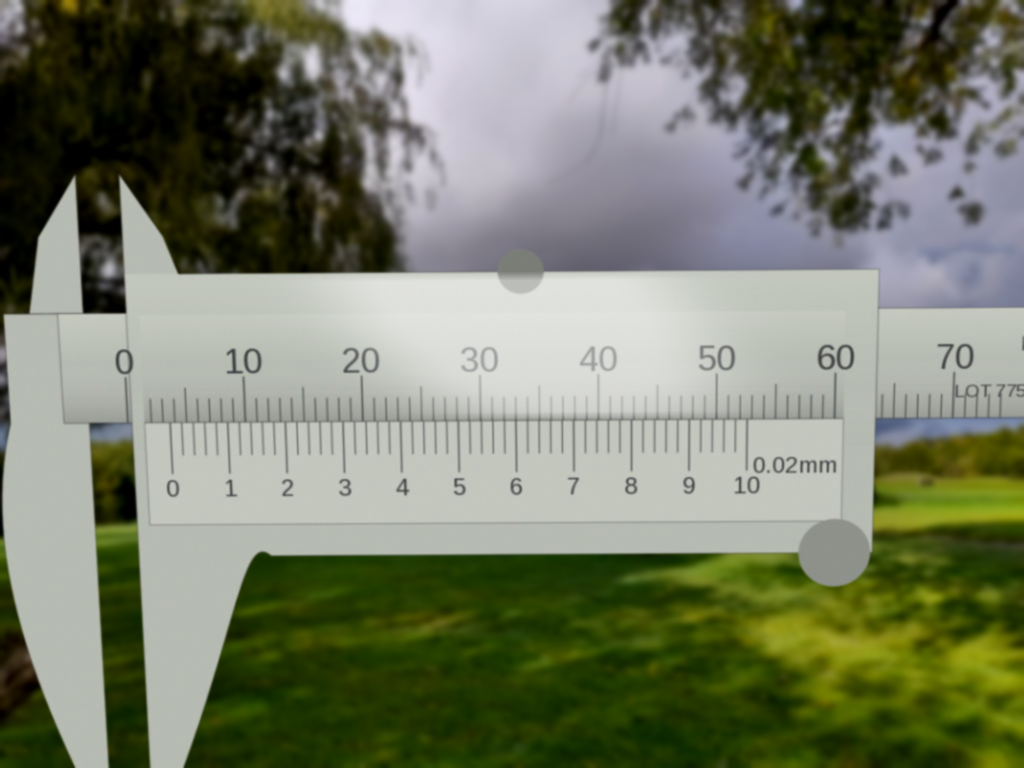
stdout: {"value": 3.6, "unit": "mm"}
